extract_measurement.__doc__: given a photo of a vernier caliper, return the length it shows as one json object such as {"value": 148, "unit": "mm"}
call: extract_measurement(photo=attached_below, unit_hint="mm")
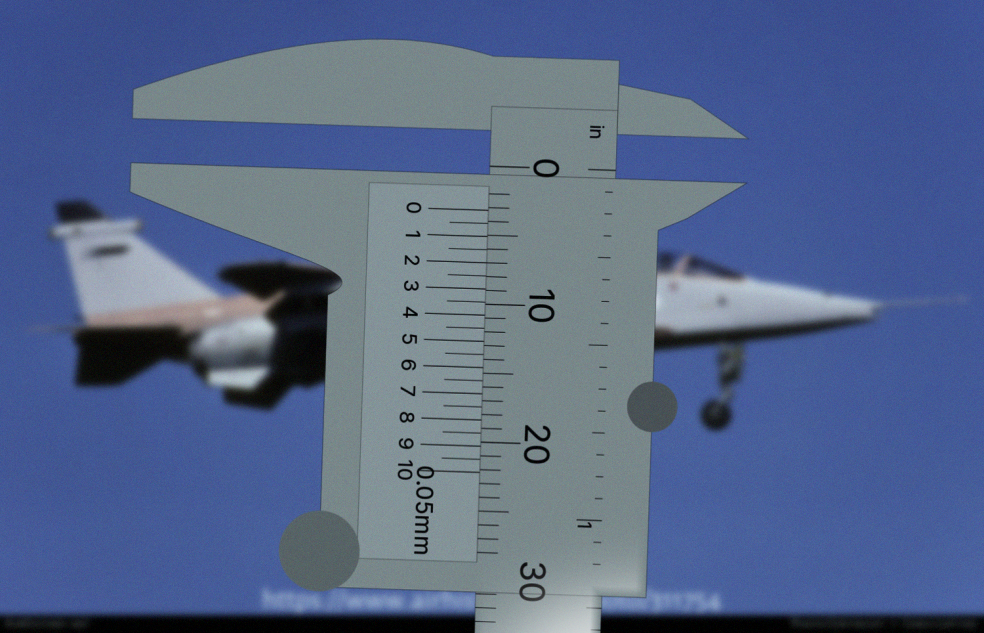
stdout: {"value": 3.2, "unit": "mm"}
